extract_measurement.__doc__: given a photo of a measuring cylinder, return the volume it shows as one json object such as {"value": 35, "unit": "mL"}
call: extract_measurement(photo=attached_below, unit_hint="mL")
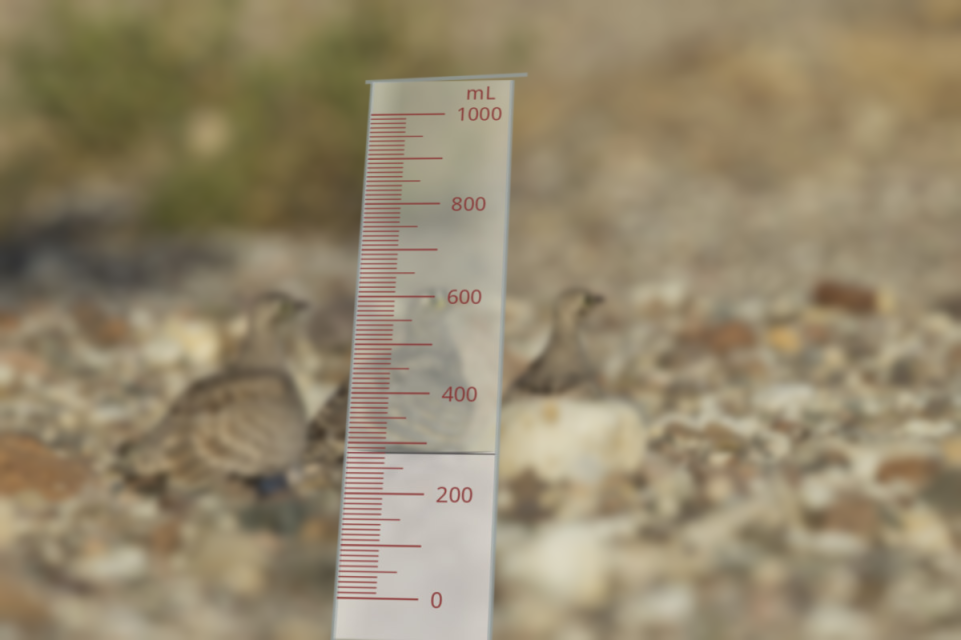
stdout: {"value": 280, "unit": "mL"}
